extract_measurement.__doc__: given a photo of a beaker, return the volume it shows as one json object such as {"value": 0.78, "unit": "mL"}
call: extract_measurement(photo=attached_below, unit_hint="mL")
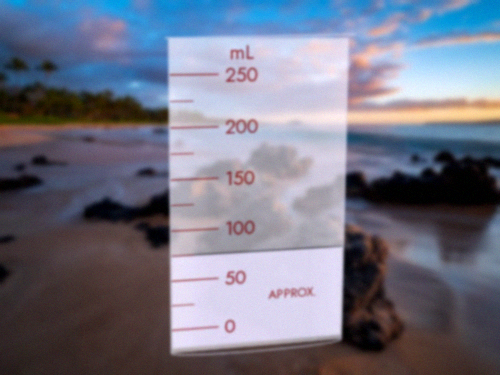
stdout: {"value": 75, "unit": "mL"}
